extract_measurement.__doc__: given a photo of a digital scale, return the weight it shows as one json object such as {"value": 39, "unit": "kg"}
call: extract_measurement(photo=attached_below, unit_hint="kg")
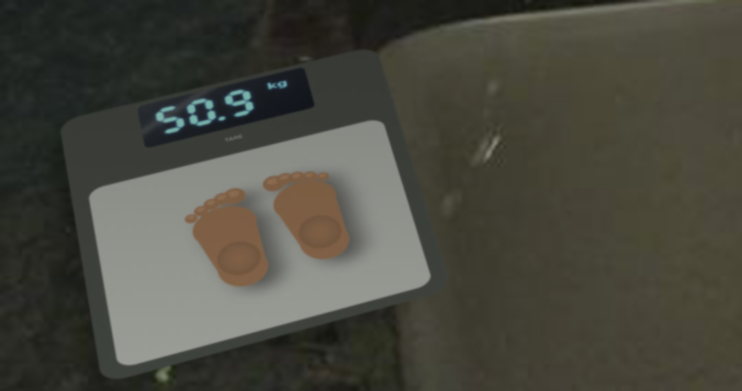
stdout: {"value": 50.9, "unit": "kg"}
